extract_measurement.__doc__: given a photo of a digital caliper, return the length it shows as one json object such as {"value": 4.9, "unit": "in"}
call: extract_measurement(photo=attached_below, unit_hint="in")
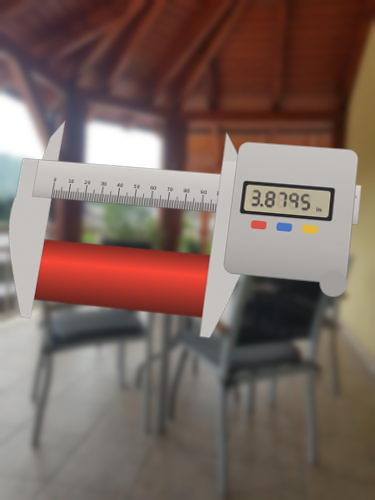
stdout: {"value": 3.8795, "unit": "in"}
